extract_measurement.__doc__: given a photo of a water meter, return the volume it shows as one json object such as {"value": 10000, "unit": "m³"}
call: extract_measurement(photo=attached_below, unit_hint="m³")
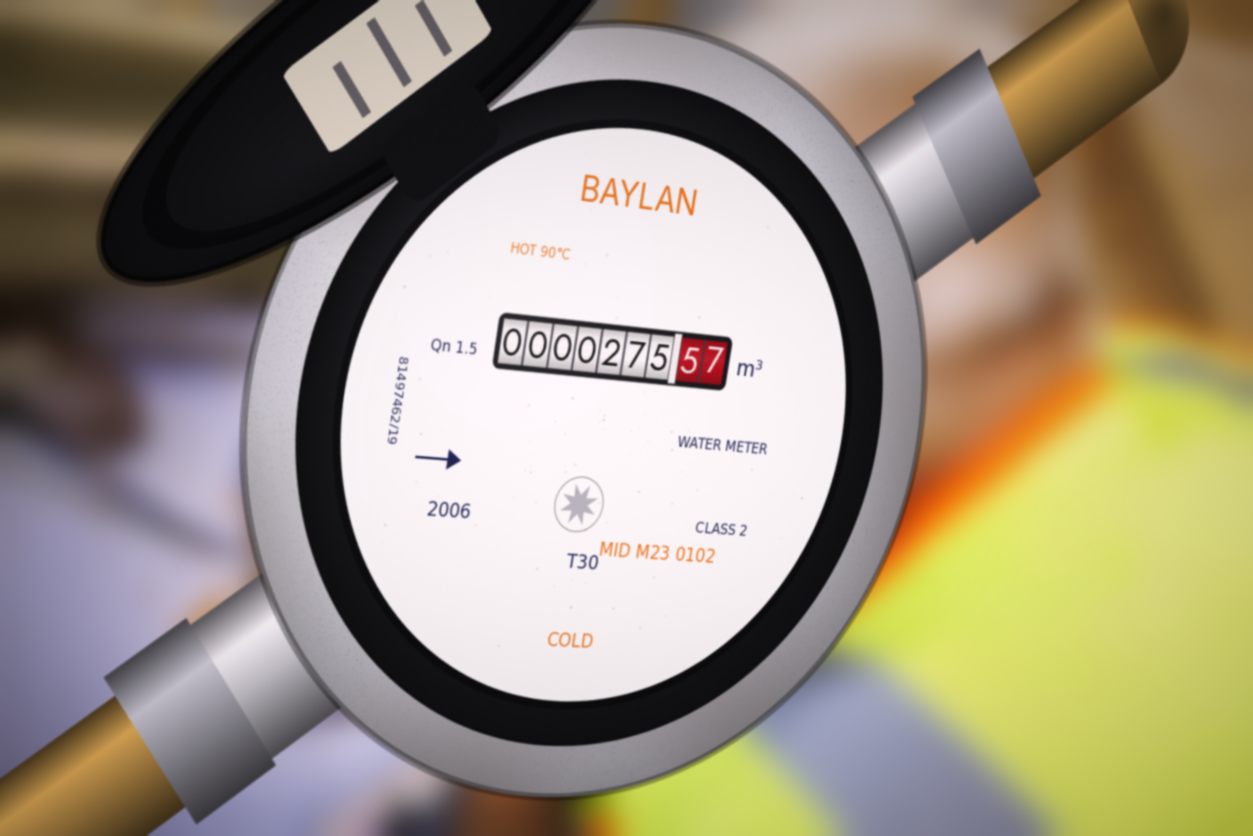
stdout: {"value": 275.57, "unit": "m³"}
